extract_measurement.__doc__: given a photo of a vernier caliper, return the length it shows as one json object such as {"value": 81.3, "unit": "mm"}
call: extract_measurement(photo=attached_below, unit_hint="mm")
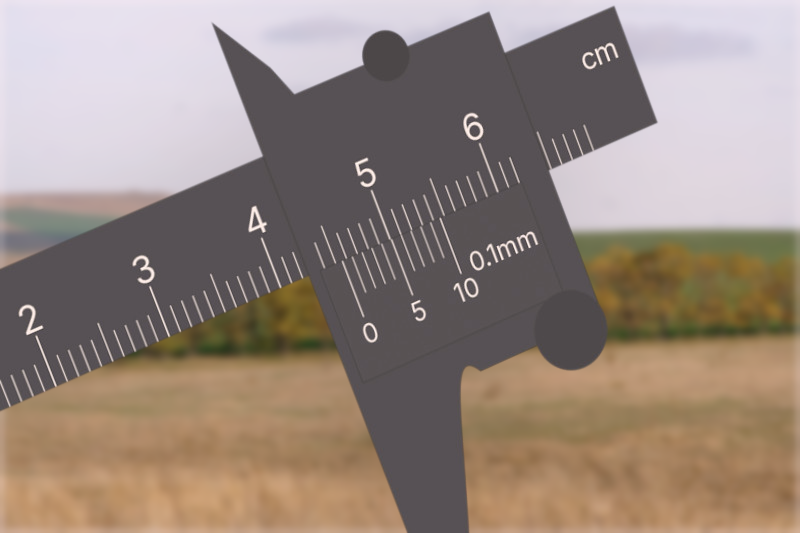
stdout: {"value": 45.6, "unit": "mm"}
